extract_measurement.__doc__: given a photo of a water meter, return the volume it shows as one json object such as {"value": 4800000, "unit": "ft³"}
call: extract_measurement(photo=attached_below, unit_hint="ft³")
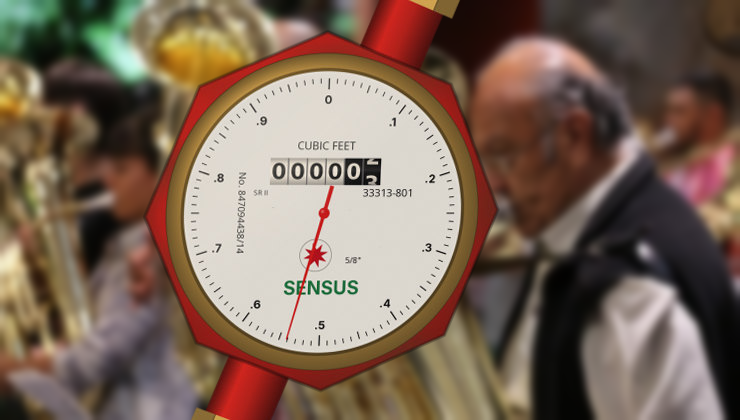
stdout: {"value": 2.54, "unit": "ft³"}
